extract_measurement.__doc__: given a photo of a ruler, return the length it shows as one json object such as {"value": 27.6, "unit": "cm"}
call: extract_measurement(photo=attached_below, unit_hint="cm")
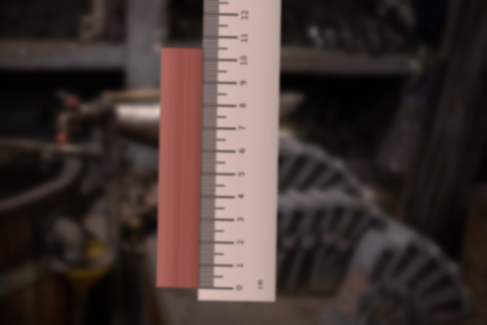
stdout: {"value": 10.5, "unit": "cm"}
